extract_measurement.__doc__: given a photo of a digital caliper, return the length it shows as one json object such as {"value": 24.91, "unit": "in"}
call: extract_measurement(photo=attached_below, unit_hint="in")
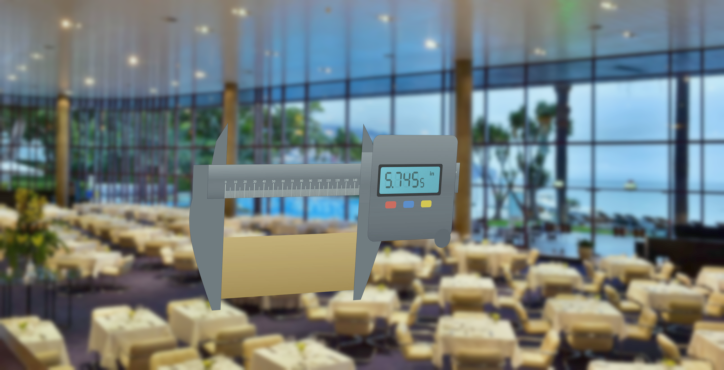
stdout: {"value": 5.7455, "unit": "in"}
